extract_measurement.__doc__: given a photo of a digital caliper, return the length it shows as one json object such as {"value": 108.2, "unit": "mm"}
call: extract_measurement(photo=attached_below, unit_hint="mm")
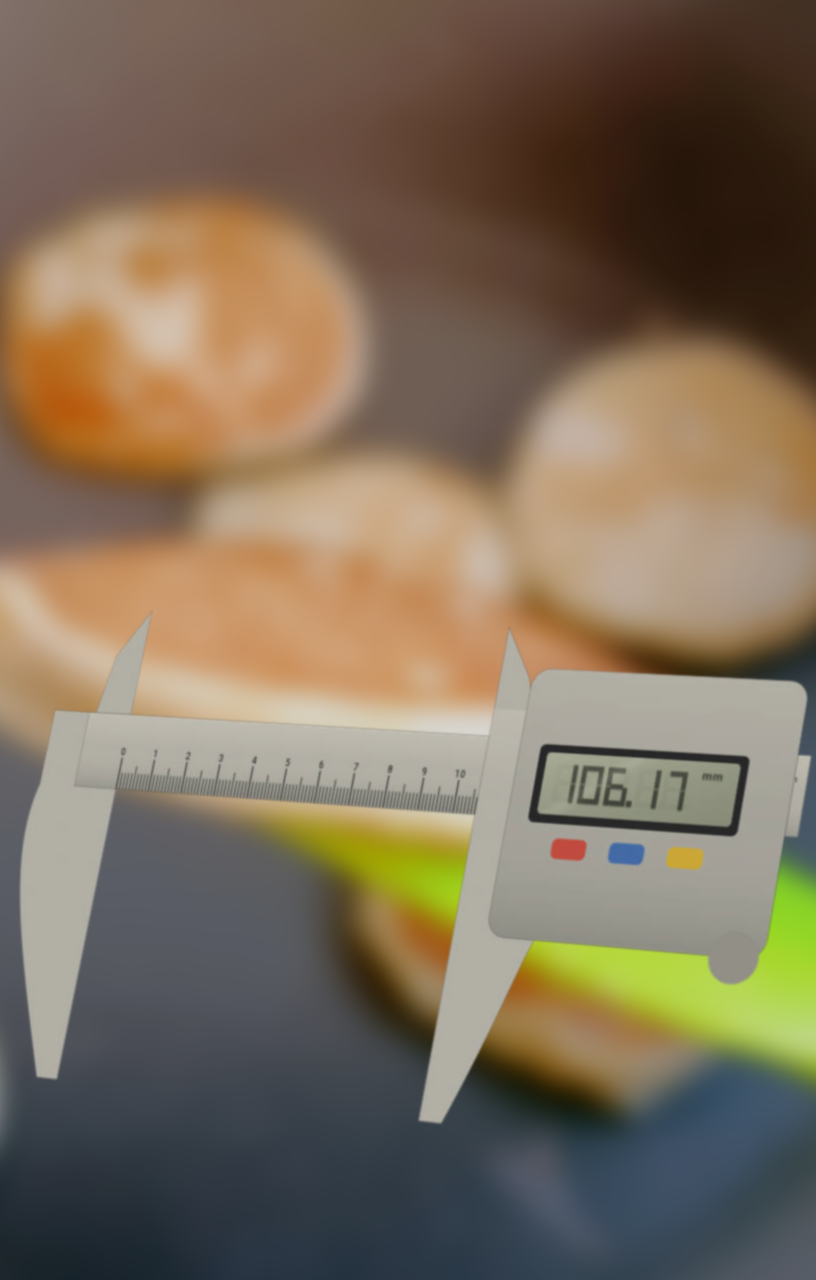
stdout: {"value": 106.17, "unit": "mm"}
